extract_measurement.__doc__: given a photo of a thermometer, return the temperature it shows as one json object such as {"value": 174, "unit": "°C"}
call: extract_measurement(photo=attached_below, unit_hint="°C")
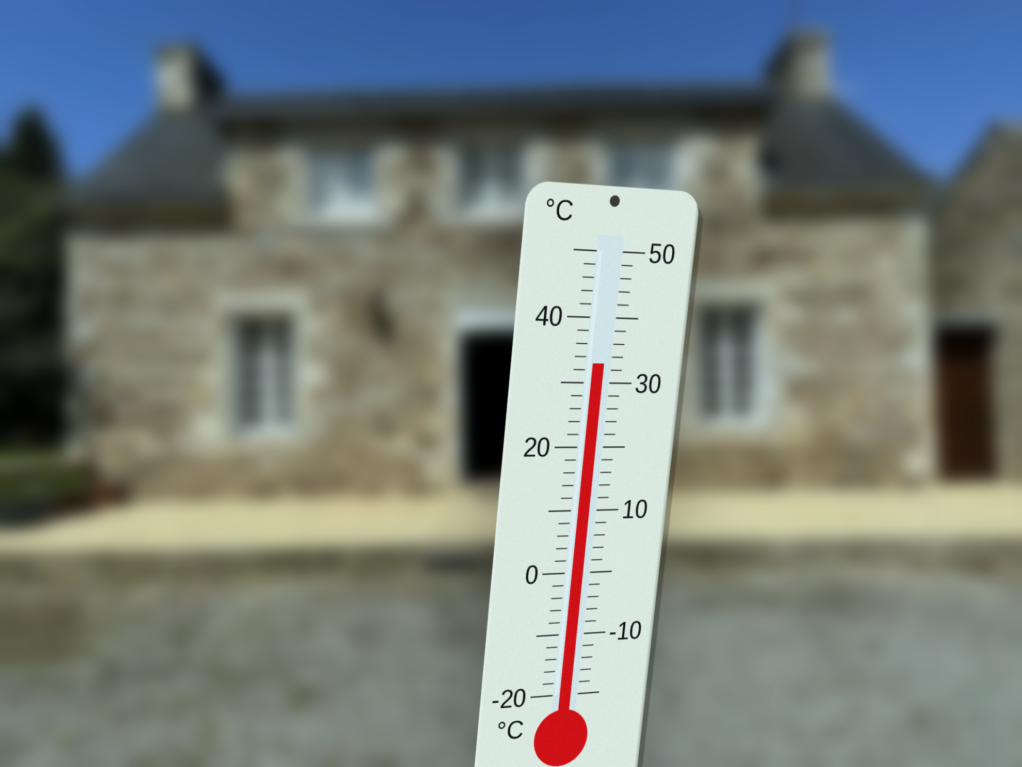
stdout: {"value": 33, "unit": "°C"}
